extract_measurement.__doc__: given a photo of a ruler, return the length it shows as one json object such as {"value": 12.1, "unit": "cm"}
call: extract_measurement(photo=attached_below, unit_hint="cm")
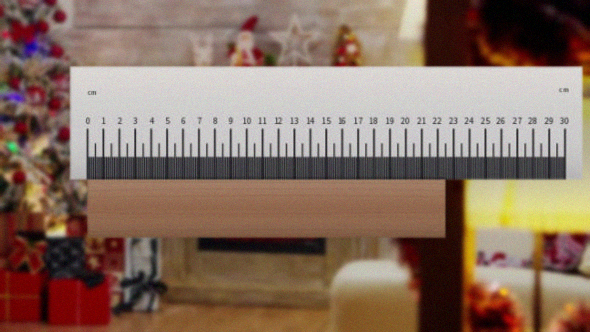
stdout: {"value": 22.5, "unit": "cm"}
